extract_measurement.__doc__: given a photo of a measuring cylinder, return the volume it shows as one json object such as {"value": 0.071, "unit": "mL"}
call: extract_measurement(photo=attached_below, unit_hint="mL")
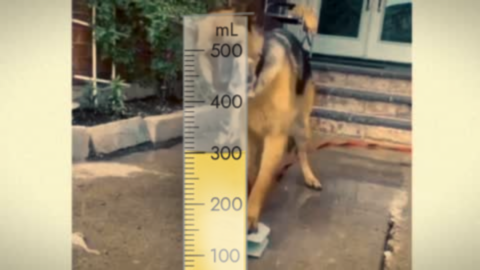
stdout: {"value": 300, "unit": "mL"}
